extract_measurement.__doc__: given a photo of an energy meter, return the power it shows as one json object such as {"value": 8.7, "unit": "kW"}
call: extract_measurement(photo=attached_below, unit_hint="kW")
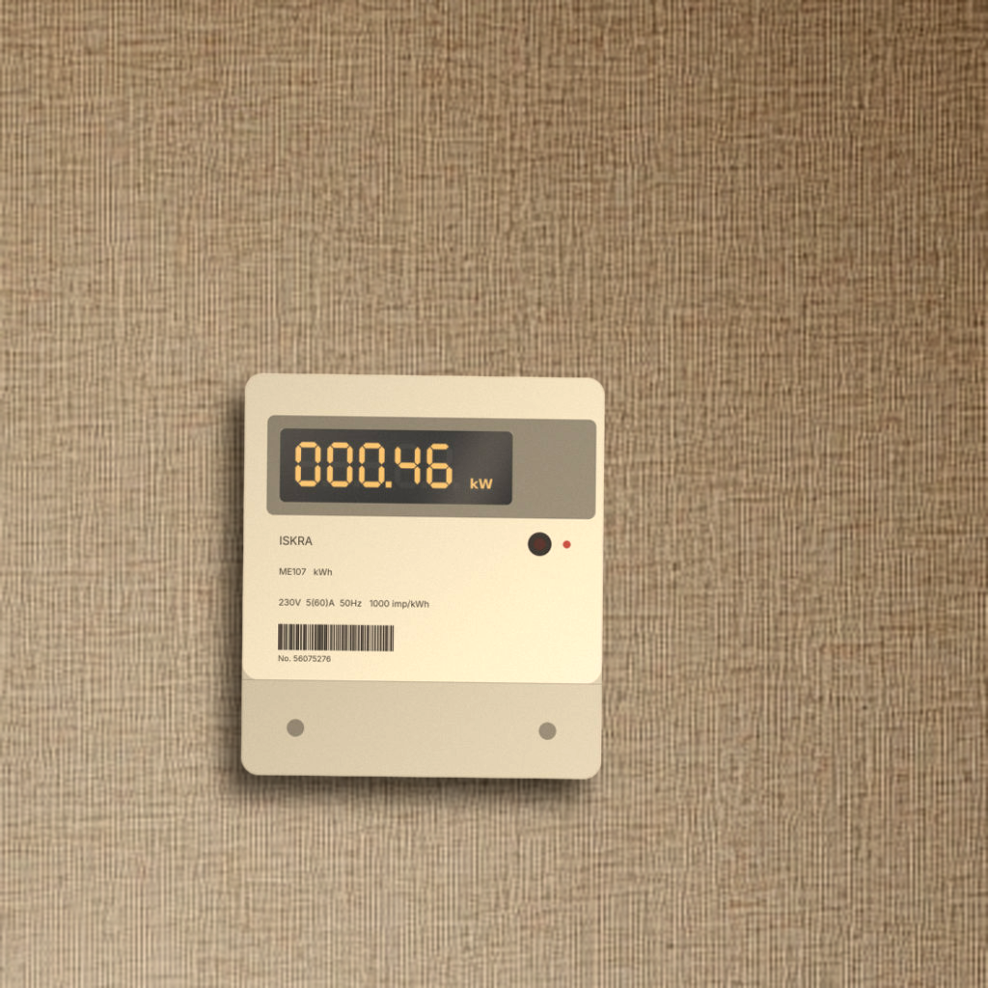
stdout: {"value": 0.46, "unit": "kW"}
